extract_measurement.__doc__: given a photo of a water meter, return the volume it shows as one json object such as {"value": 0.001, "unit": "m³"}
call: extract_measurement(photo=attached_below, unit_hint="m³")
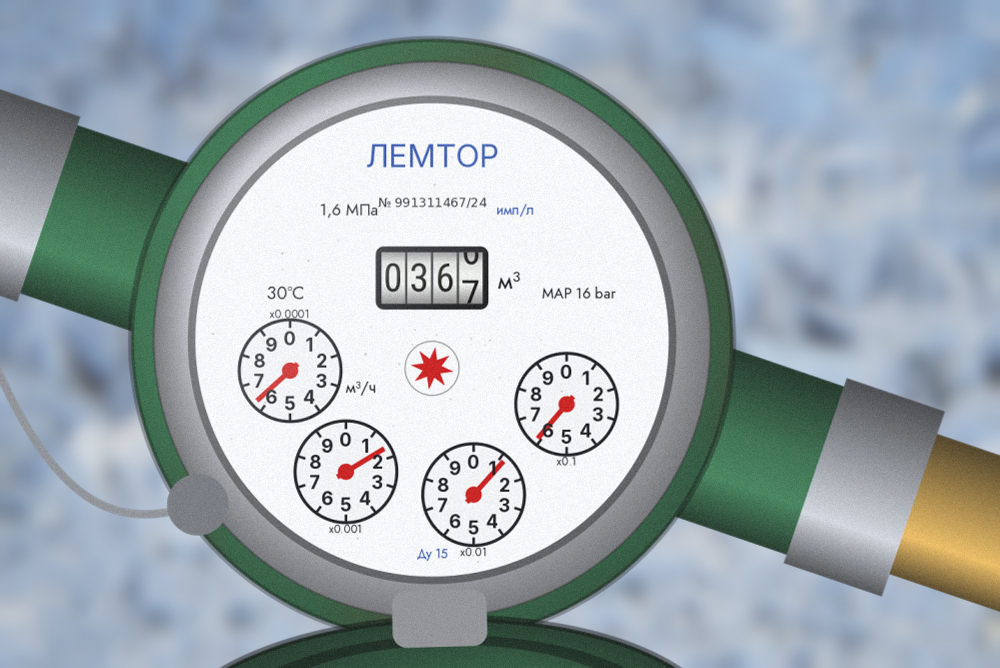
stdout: {"value": 366.6116, "unit": "m³"}
